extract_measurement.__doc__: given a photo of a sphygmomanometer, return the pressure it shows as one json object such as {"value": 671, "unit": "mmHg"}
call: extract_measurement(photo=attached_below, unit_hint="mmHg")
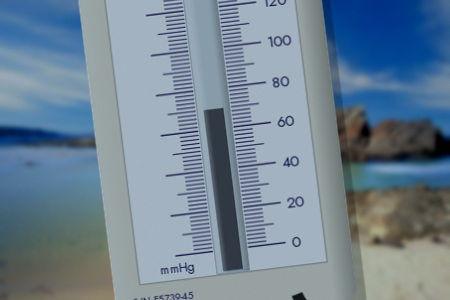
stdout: {"value": 70, "unit": "mmHg"}
